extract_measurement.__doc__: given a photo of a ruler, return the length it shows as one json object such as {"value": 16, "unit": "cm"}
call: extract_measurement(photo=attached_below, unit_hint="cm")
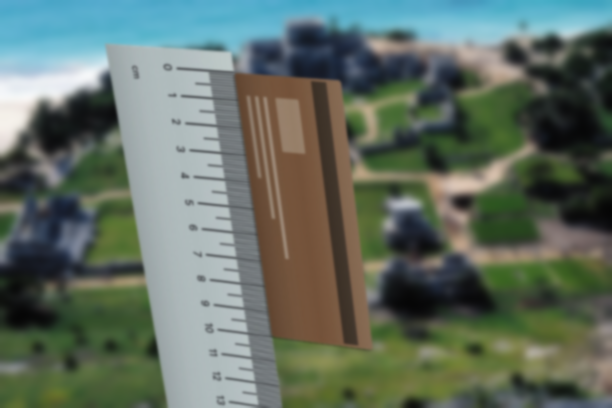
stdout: {"value": 10, "unit": "cm"}
